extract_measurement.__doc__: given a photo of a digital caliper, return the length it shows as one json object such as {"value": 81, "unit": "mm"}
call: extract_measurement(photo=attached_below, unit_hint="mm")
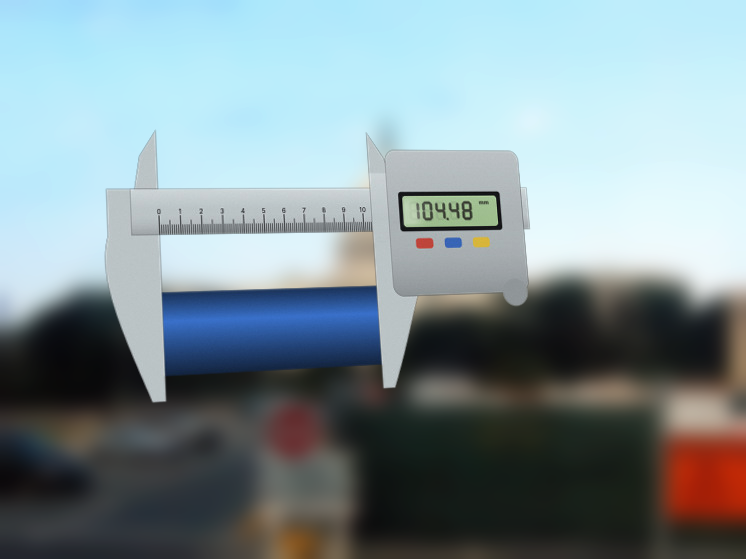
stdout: {"value": 104.48, "unit": "mm"}
